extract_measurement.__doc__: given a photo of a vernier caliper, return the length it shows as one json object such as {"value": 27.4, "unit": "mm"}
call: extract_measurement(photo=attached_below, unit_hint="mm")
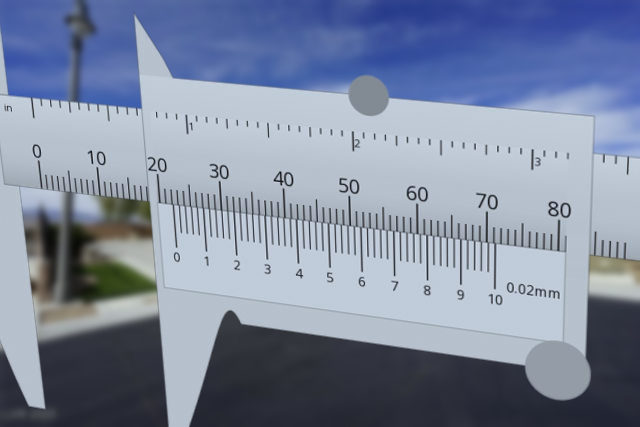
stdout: {"value": 22.2, "unit": "mm"}
